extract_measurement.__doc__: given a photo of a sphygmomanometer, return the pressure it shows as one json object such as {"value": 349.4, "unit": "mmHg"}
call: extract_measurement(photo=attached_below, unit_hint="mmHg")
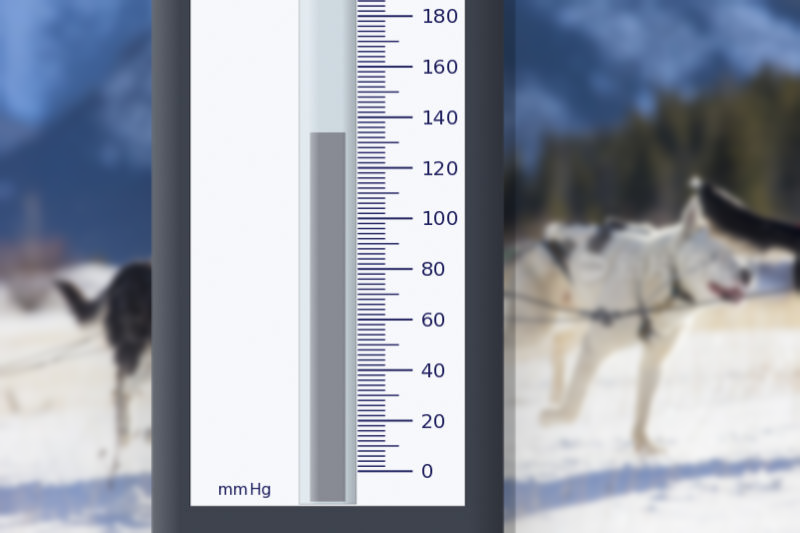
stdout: {"value": 134, "unit": "mmHg"}
